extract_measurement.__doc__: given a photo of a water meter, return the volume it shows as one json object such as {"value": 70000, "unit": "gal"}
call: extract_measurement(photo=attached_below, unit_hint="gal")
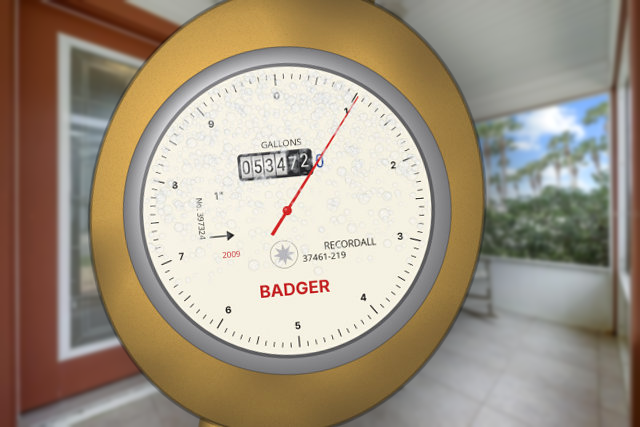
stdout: {"value": 534721.0, "unit": "gal"}
